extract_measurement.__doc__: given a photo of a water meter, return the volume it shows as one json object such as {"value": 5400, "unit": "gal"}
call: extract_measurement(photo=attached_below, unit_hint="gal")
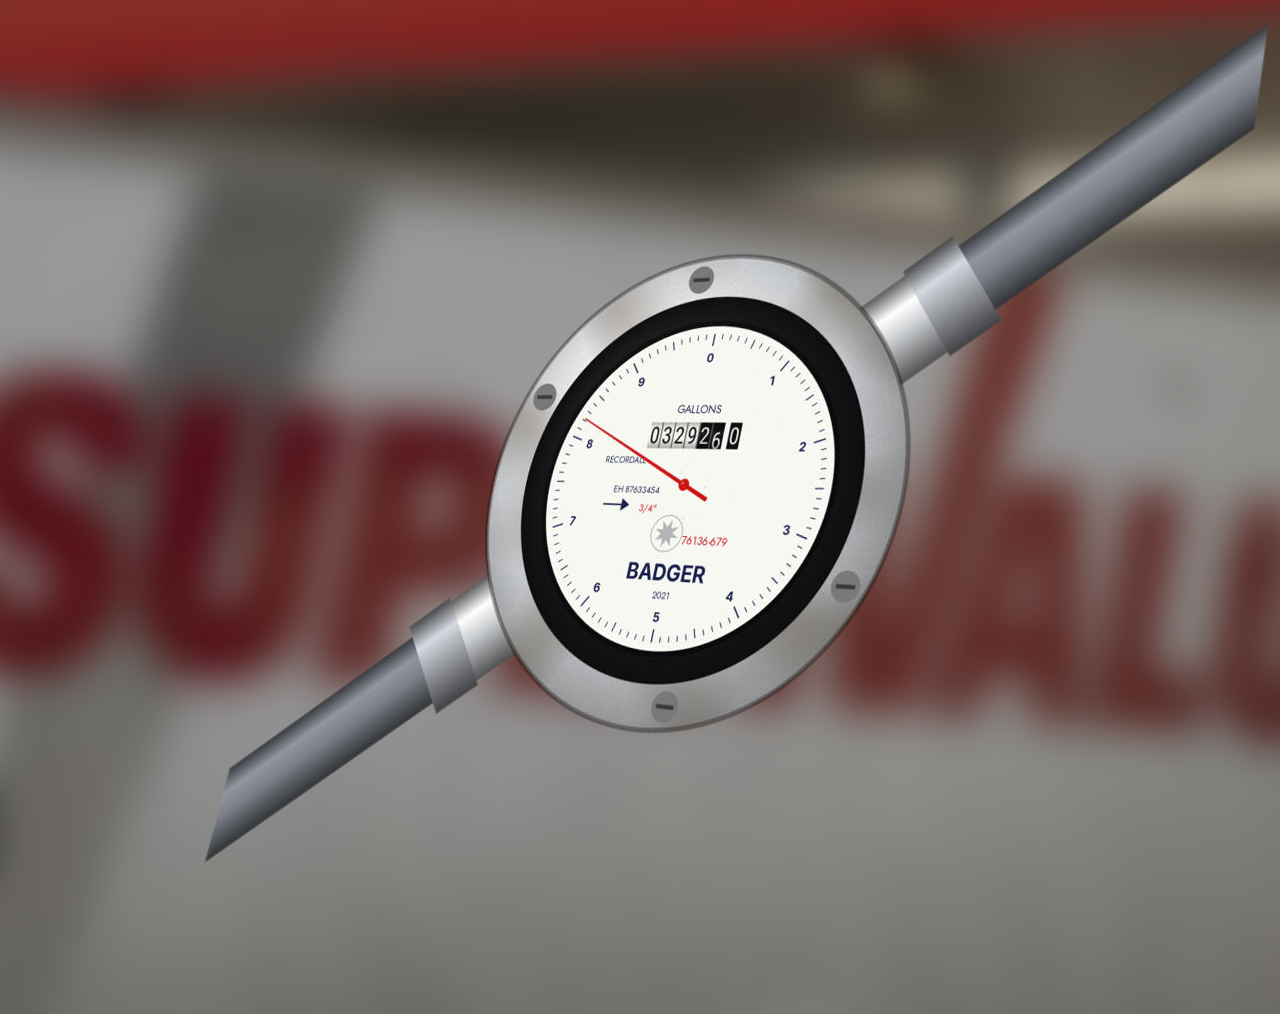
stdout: {"value": 329258.2, "unit": "gal"}
